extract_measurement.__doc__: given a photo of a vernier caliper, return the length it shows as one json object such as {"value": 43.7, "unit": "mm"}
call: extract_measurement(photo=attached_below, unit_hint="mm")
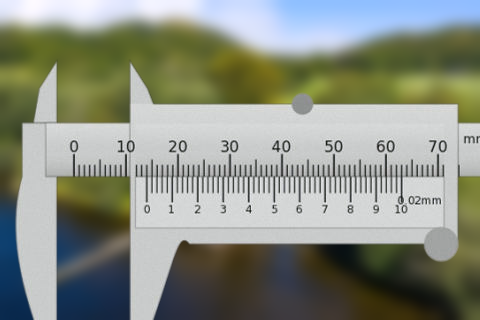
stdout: {"value": 14.0, "unit": "mm"}
